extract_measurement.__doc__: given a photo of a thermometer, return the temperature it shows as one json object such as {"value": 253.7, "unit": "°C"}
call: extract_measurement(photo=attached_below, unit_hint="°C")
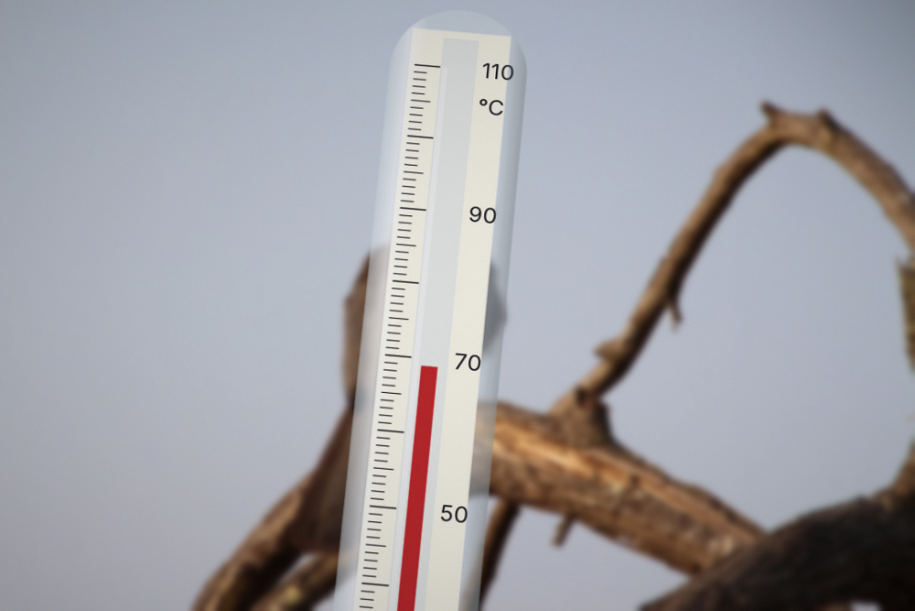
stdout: {"value": 69, "unit": "°C"}
